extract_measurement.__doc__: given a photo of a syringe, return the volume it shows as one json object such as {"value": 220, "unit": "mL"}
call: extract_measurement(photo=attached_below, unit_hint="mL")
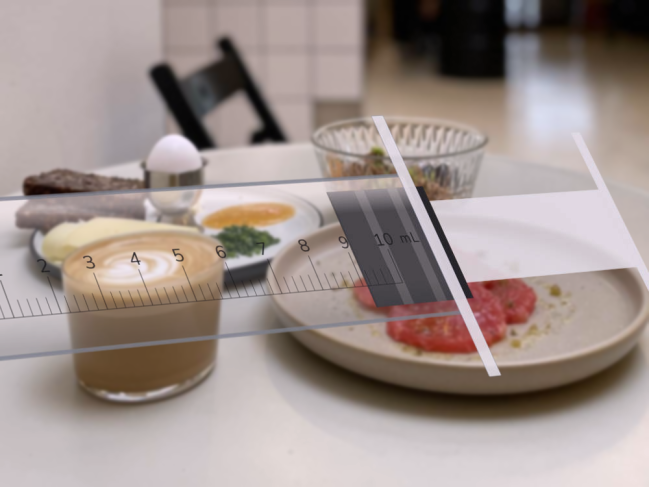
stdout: {"value": 9.1, "unit": "mL"}
